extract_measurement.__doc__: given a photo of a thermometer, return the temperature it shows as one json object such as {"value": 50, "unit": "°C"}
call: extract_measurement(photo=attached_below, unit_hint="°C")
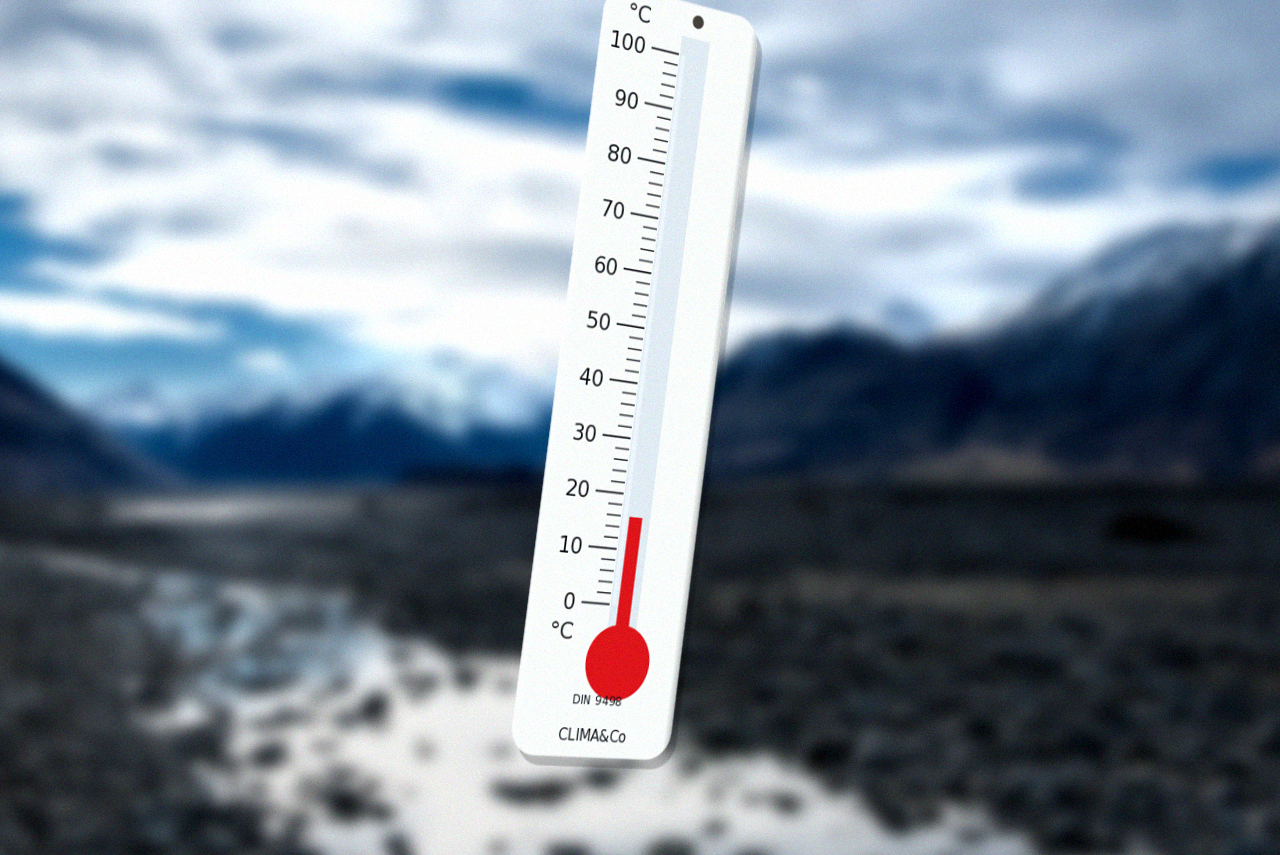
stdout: {"value": 16, "unit": "°C"}
